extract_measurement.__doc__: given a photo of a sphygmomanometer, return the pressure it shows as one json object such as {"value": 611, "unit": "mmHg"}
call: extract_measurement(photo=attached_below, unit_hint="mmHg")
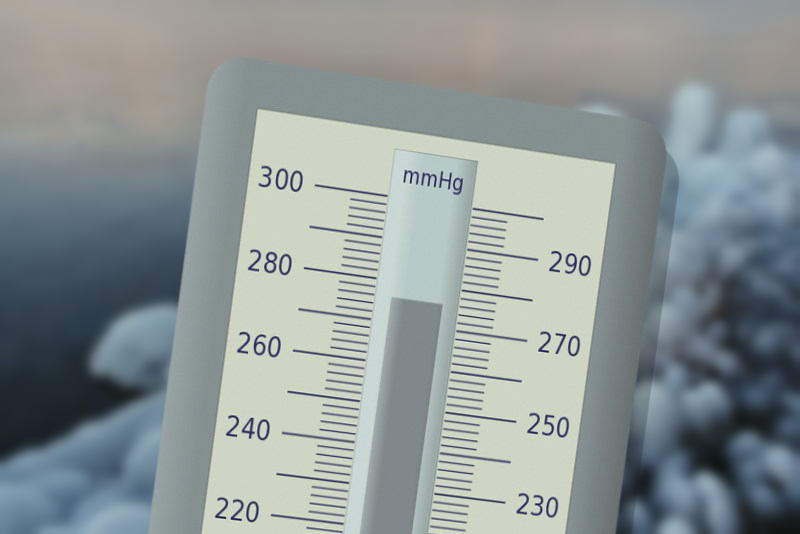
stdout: {"value": 276, "unit": "mmHg"}
